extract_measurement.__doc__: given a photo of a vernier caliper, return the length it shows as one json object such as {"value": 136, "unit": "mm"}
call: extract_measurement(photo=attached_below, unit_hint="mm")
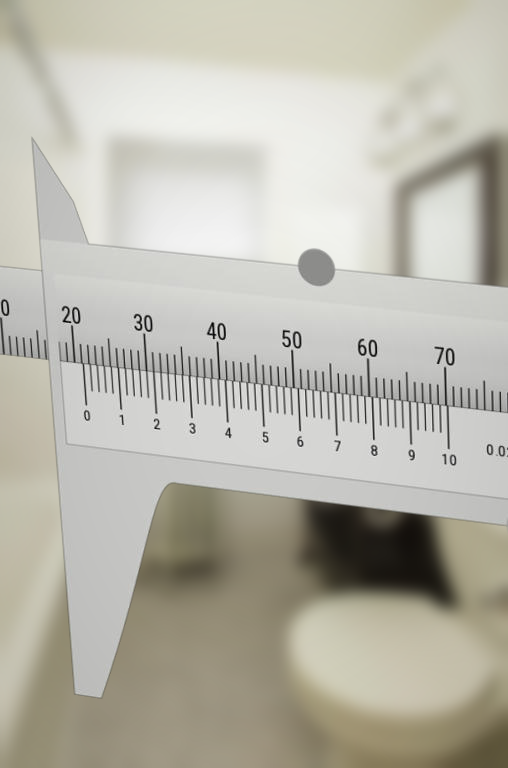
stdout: {"value": 21.2, "unit": "mm"}
